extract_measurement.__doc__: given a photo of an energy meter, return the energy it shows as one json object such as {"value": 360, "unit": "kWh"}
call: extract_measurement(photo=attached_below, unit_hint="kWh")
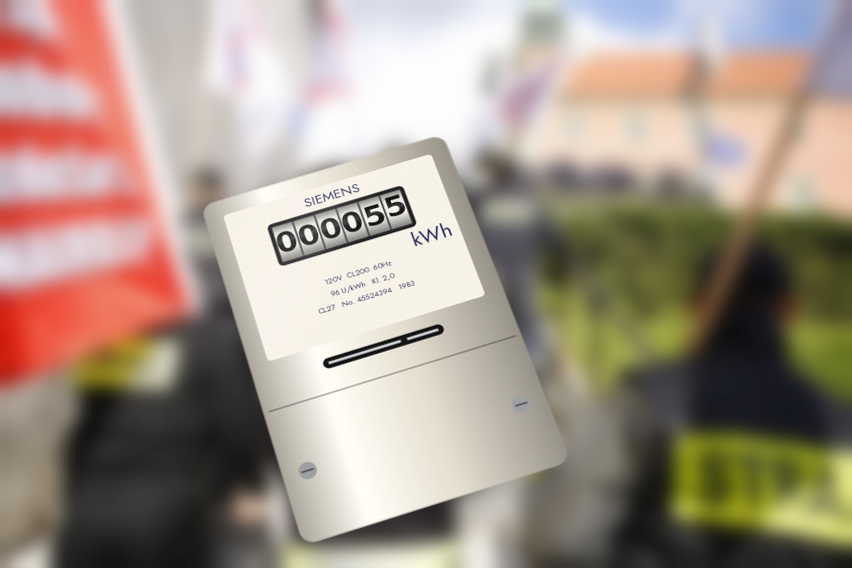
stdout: {"value": 55, "unit": "kWh"}
